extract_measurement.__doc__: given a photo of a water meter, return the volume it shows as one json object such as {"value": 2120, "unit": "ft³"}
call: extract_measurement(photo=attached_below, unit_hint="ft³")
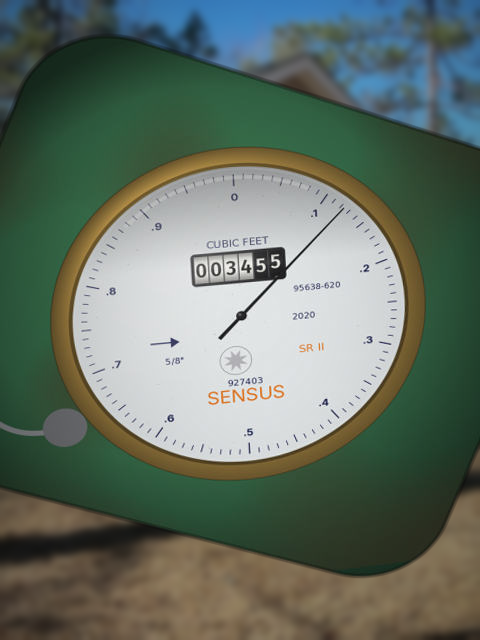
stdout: {"value": 3455.12, "unit": "ft³"}
